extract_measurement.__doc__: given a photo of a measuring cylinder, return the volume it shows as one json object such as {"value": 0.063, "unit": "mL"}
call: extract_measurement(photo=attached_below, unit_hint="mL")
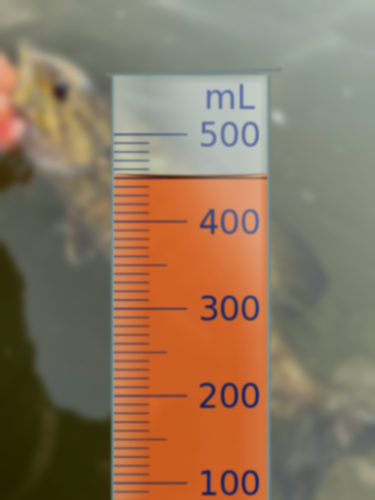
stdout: {"value": 450, "unit": "mL"}
